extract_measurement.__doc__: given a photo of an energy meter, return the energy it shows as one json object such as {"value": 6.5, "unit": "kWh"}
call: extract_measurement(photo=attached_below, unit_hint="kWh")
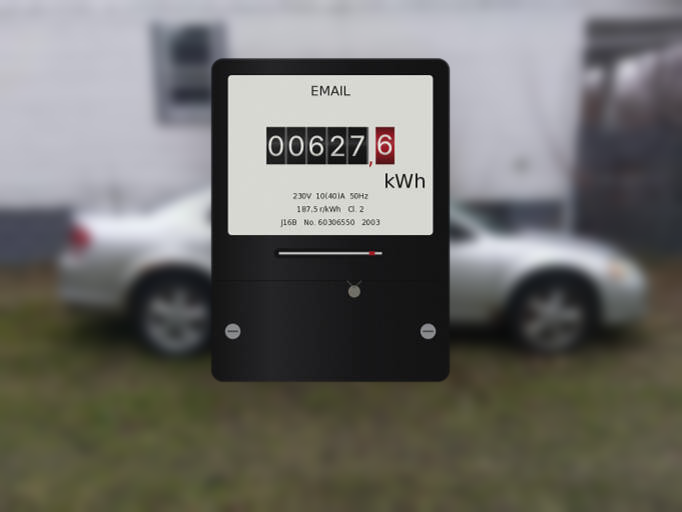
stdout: {"value": 627.6, "unit": "kWh"}
